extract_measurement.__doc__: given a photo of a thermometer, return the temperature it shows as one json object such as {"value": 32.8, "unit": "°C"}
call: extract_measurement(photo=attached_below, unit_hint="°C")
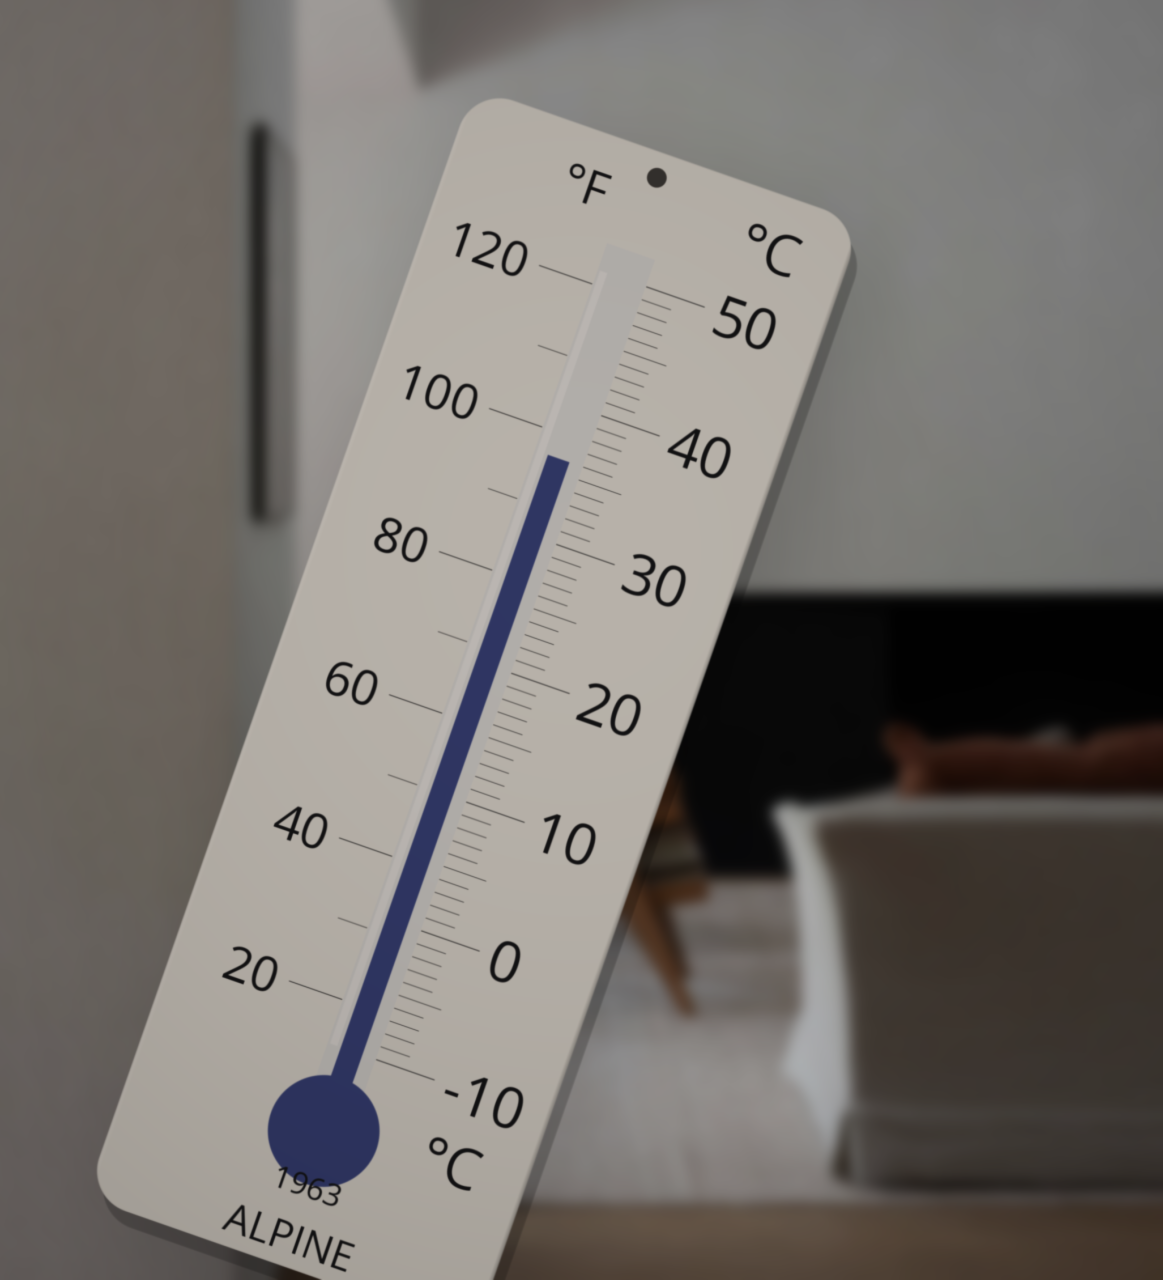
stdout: {"value": 36, "unit": "°C"}
